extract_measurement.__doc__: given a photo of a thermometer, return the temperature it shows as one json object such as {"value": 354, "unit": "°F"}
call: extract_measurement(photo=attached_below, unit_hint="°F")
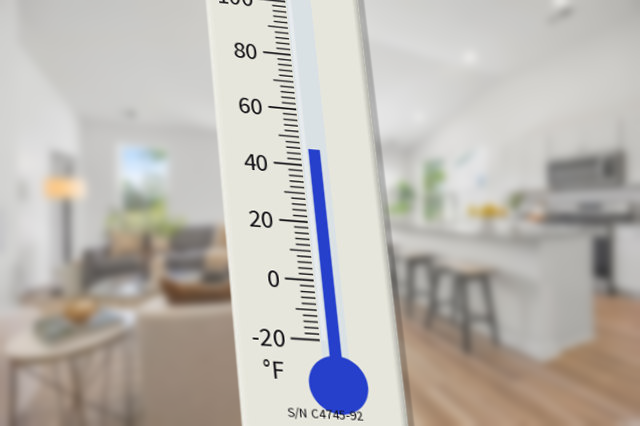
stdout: {"value": 46, "unit": "°F"}
